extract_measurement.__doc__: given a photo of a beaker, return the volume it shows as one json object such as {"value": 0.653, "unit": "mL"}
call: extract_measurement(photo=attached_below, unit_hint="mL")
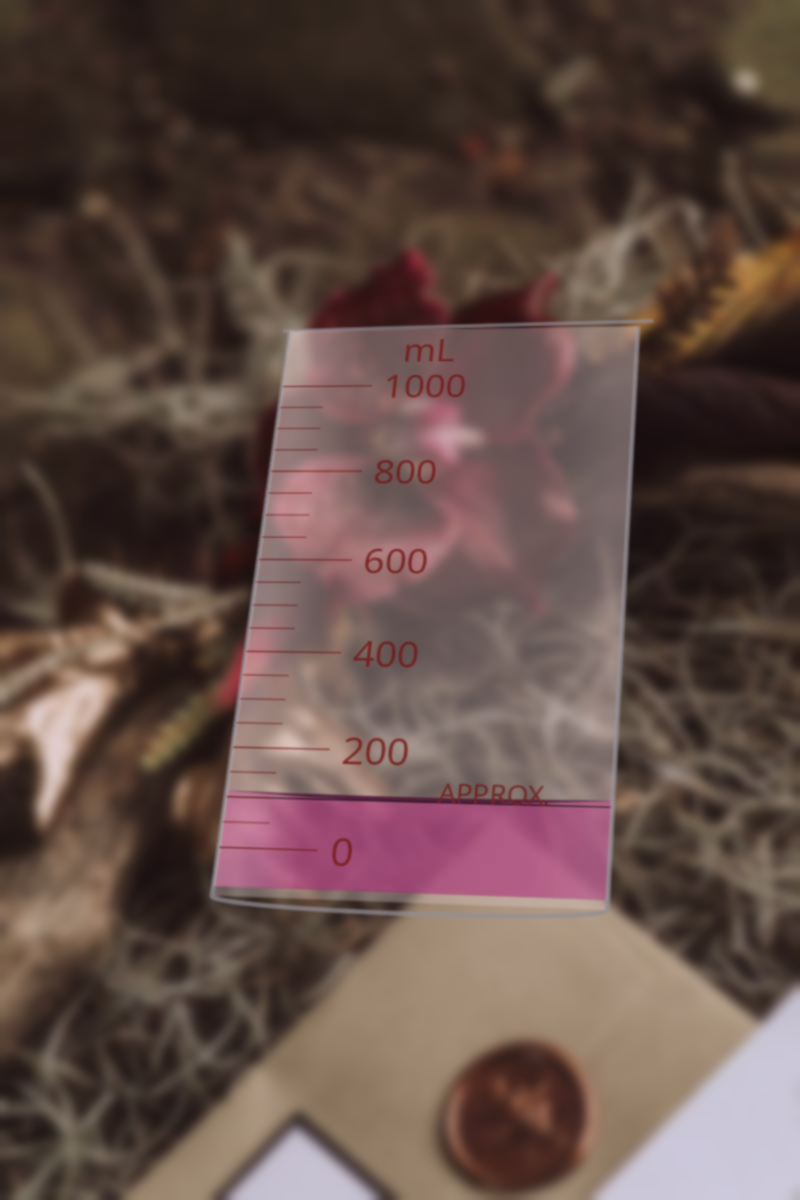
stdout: {"value": 100, "unit": "mL"}
